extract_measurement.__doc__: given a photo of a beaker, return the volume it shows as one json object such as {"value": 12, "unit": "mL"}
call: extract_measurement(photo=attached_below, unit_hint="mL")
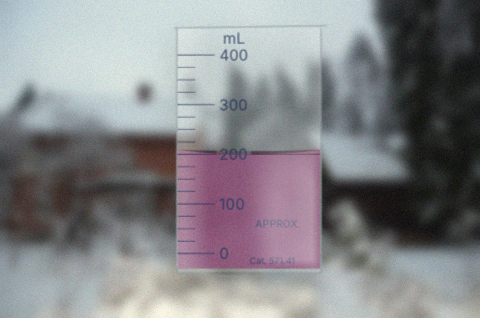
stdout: {"value": 200, "unit": "mL"}
